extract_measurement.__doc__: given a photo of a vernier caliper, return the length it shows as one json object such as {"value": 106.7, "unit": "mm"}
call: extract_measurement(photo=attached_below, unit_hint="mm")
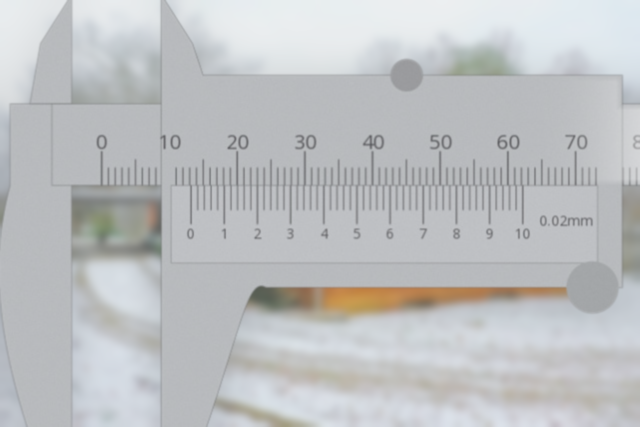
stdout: {"value": 13.2, "unit": "mm"}
